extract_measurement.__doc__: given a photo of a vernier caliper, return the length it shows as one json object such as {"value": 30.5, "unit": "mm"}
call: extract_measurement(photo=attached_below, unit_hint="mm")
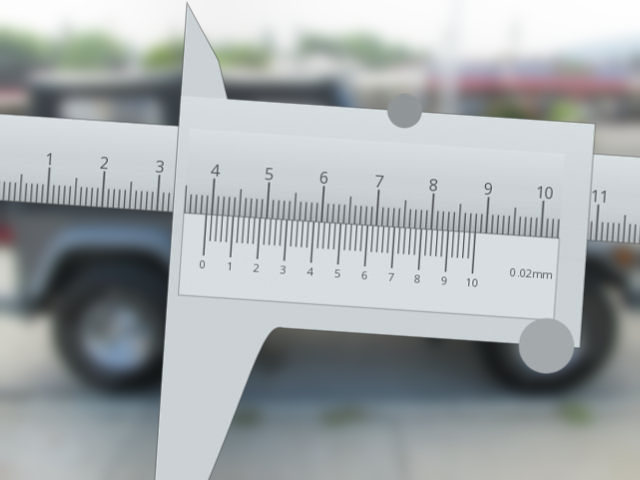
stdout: {"value": 39.0, "unit": "mm"}
